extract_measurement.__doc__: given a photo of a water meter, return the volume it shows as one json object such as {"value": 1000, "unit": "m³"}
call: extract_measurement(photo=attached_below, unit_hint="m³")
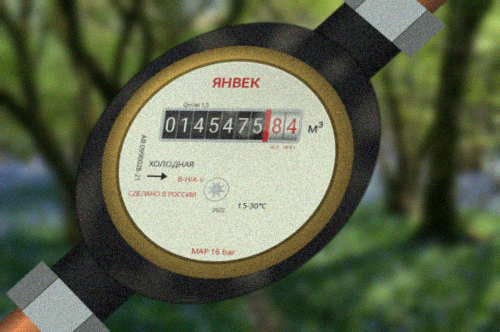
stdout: {"value": 145475.84, "unit": "m³"}
